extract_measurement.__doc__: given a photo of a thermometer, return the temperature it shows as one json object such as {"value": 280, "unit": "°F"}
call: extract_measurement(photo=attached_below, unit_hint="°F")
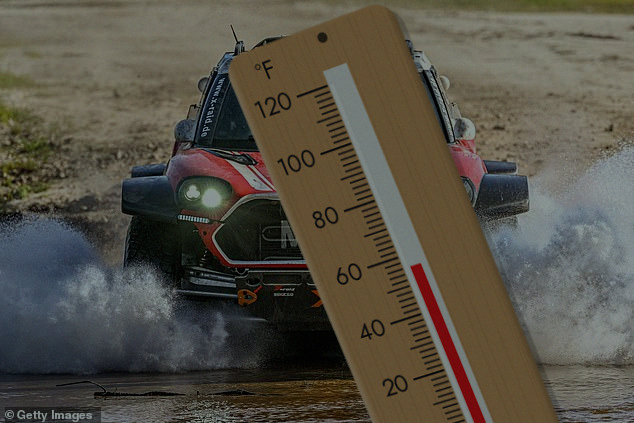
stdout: {"value": 56, "unit": "°F"}
